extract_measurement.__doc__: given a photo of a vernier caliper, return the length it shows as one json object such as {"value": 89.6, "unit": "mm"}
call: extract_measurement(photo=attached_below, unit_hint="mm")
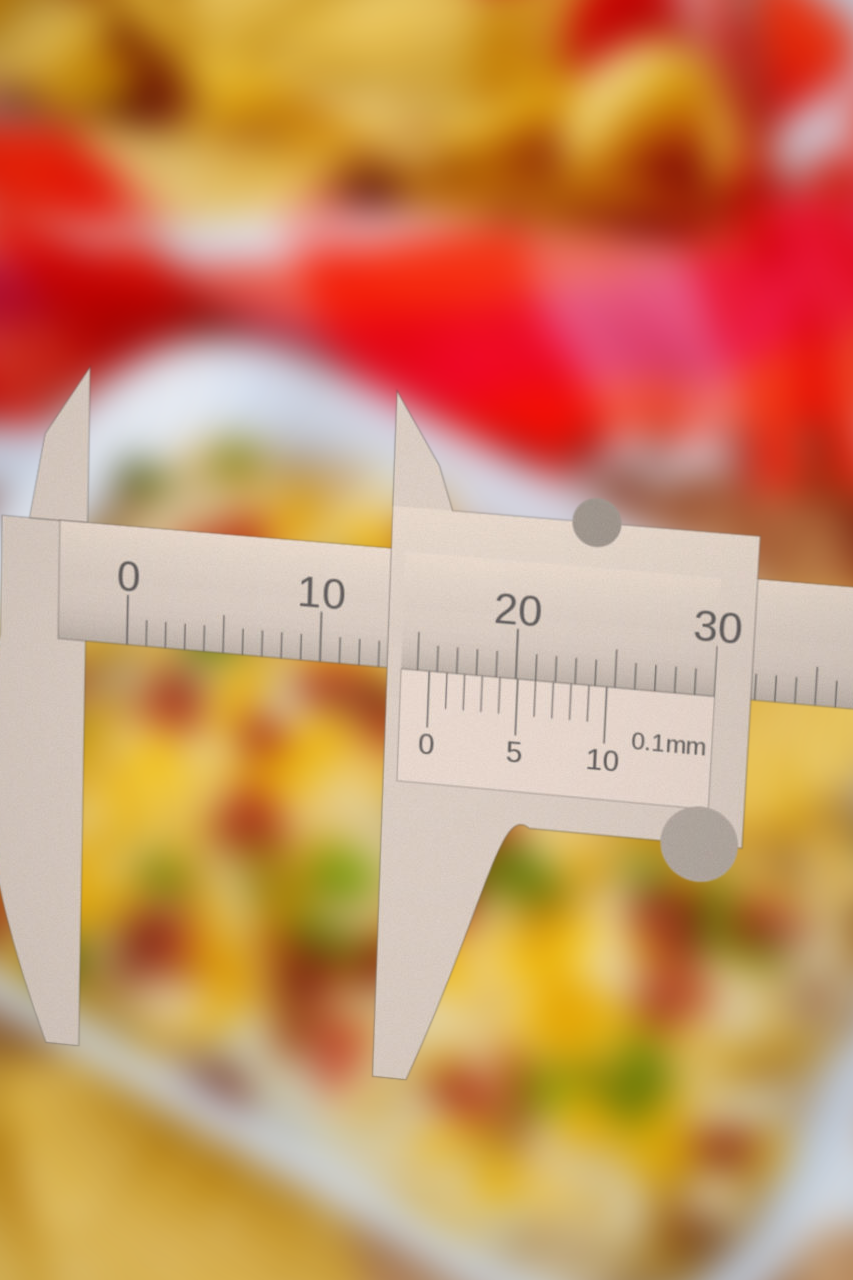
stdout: {"value": 15.6, "unit": "mm"}
